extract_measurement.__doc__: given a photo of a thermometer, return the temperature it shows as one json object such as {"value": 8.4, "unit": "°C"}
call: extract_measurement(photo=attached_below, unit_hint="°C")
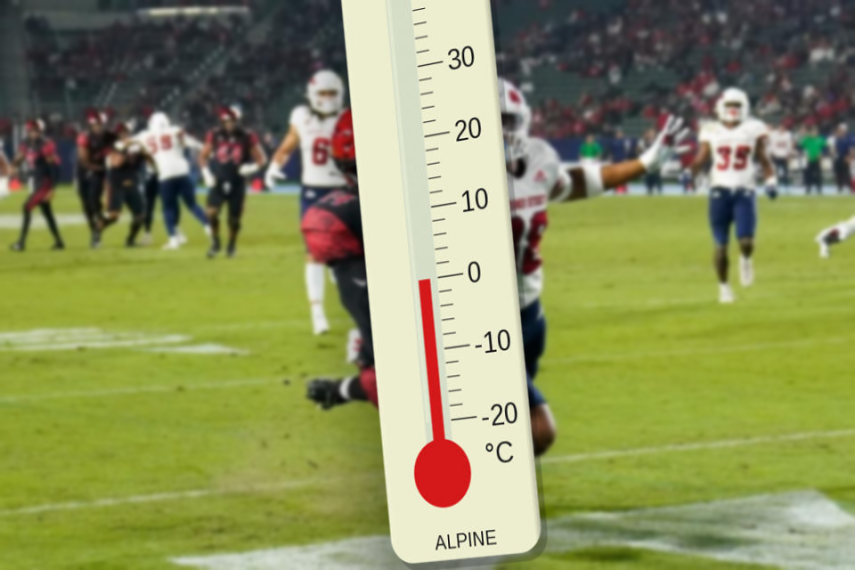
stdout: {"value": 0, "unit": "°C"}
